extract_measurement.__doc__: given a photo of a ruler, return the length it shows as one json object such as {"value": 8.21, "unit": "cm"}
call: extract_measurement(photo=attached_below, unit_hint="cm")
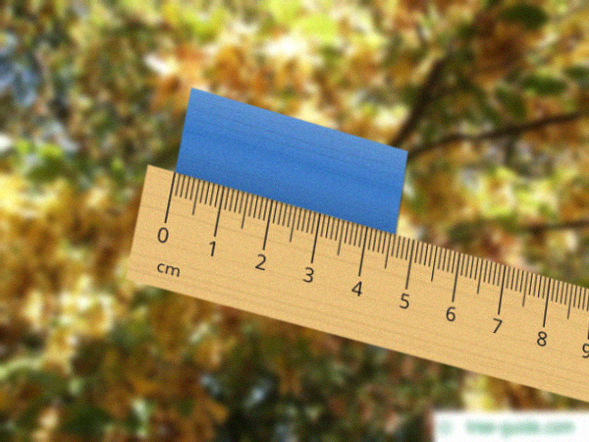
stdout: {"value": 4.6, "unit": "cm"}
